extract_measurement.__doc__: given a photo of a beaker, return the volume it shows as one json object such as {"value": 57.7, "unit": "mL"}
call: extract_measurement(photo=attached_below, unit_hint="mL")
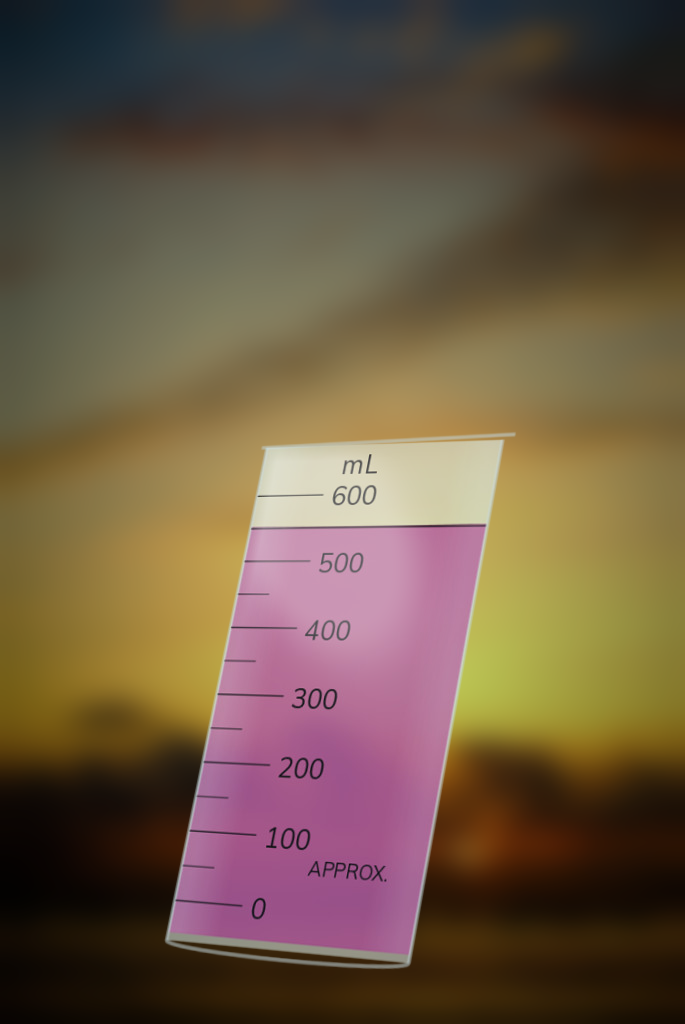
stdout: {"value": 550, "unit": "mL"}
